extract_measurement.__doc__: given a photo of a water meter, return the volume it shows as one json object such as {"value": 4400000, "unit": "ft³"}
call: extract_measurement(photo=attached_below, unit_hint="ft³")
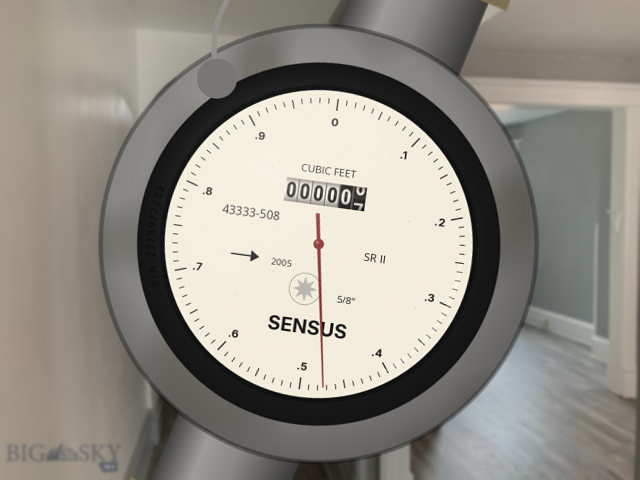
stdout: {"value": 6.47, "unit": "ft³"}
